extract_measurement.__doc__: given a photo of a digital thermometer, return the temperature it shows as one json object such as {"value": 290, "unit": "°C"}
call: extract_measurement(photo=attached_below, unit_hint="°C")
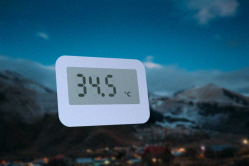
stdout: {"value": 34.5, "unit": "°C"}
